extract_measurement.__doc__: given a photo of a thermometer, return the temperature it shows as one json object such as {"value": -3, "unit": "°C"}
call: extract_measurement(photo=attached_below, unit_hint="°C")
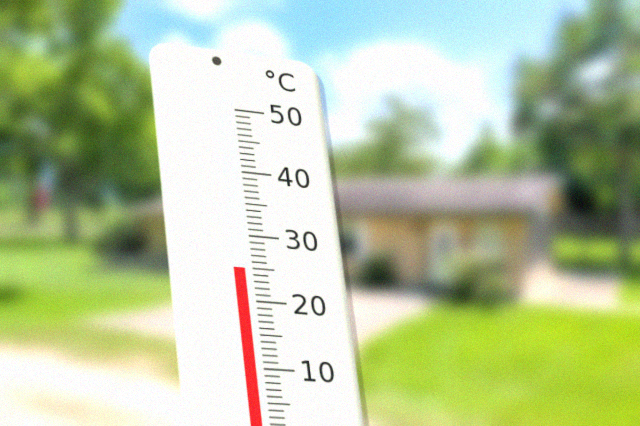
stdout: {"value": 25, "unit": "°C"}
